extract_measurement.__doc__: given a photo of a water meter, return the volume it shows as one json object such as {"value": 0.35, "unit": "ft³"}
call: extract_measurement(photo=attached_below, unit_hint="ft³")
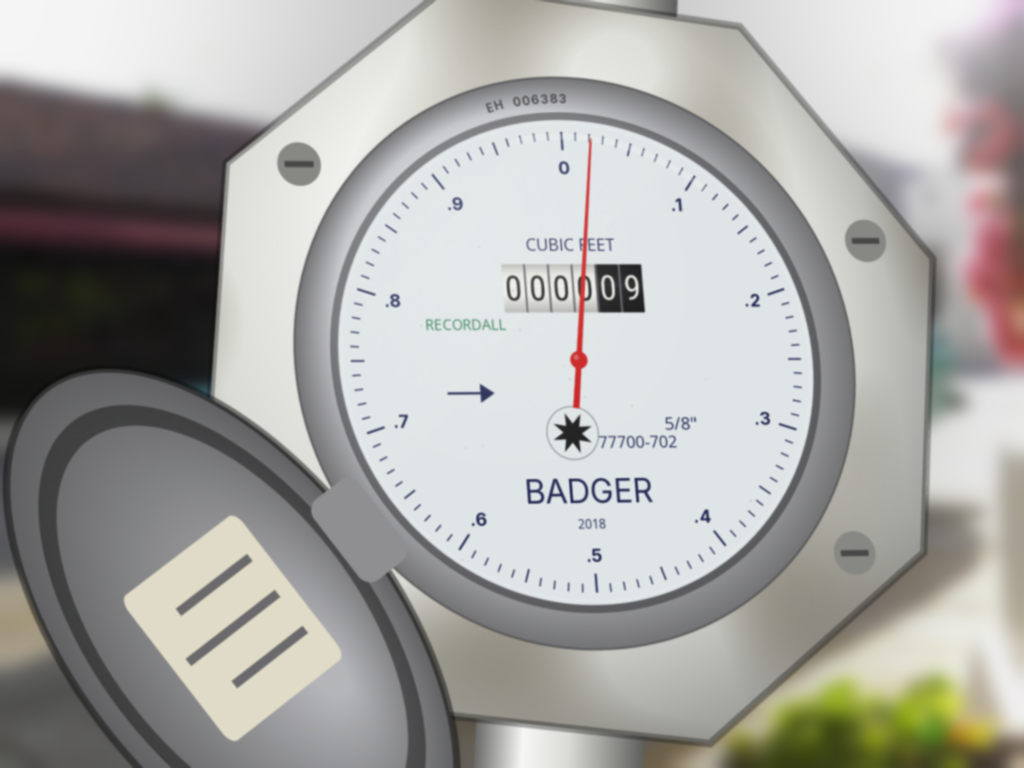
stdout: {"value": 9.02, "unit": "ft³"}
